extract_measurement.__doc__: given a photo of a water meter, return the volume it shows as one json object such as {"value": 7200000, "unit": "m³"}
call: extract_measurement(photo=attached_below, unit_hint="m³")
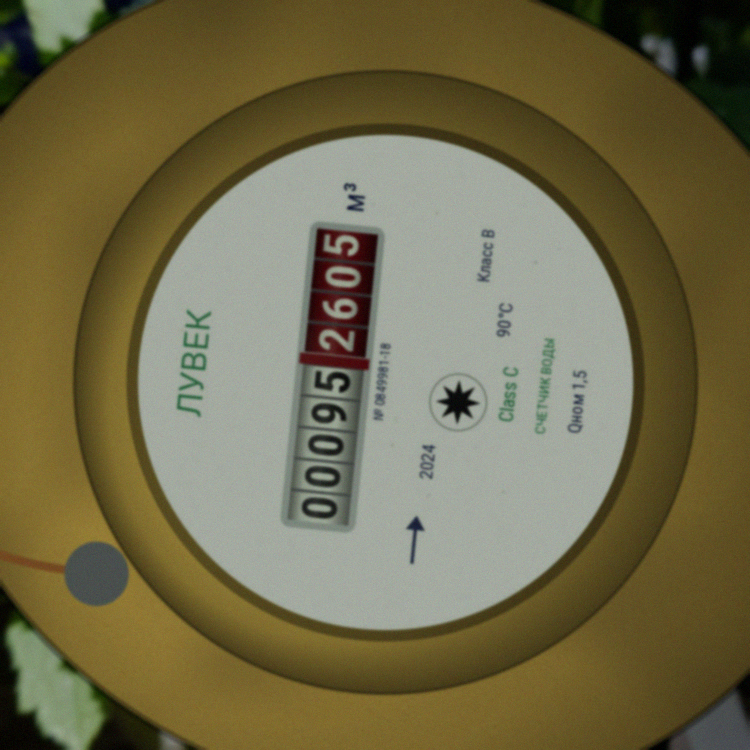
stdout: {"value": 95.2605, "unit": "m³"}
